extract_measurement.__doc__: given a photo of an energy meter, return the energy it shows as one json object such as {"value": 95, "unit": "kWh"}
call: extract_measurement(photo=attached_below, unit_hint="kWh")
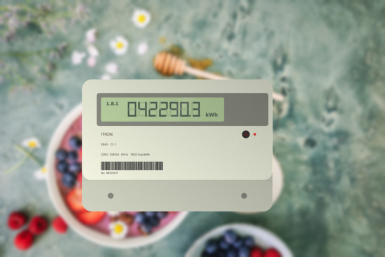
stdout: {"value": 42290.3, "unit": "kWh"}
